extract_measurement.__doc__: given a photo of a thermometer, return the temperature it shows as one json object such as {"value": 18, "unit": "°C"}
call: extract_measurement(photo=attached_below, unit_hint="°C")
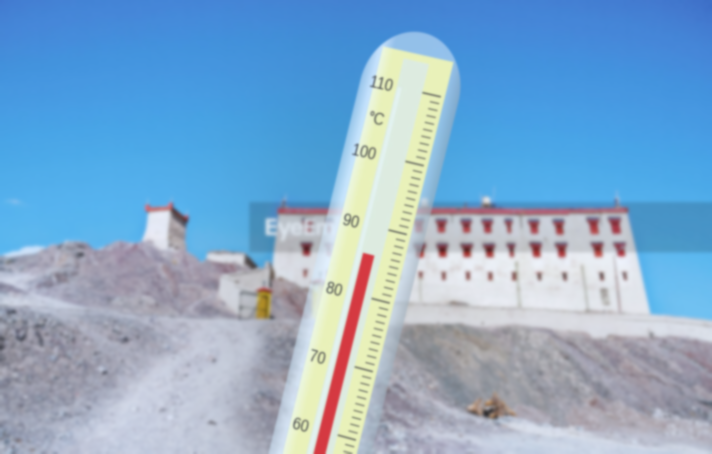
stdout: {"value": 86, "unit": "°C"}
